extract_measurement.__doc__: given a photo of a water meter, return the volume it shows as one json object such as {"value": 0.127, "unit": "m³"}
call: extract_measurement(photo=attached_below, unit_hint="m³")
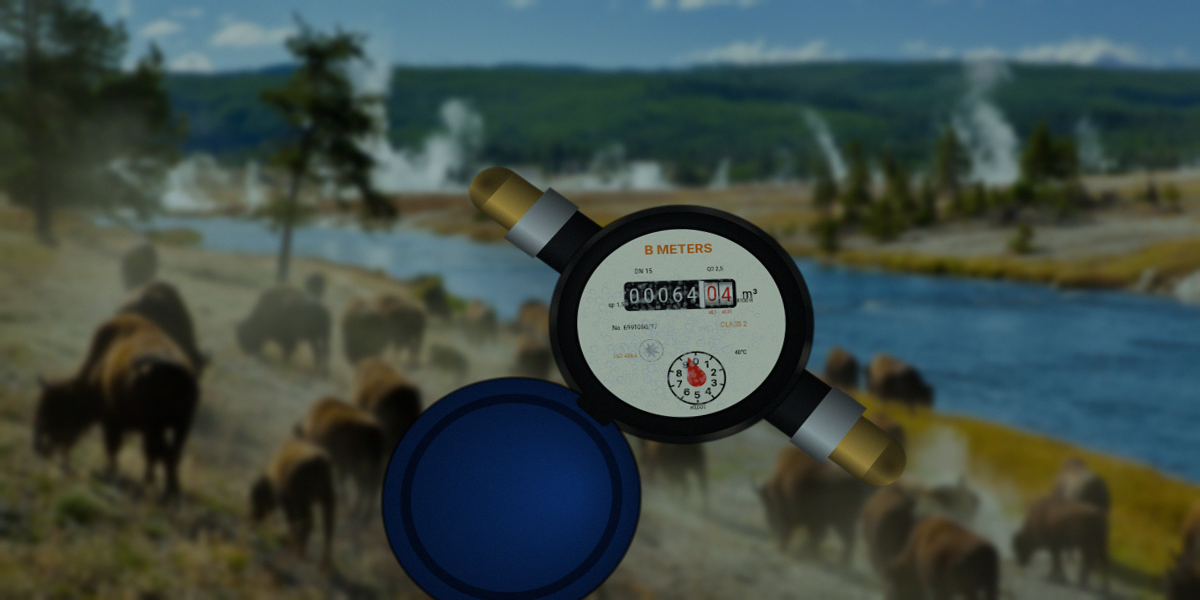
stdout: {"value": 64.039, "unit": "m³"}
